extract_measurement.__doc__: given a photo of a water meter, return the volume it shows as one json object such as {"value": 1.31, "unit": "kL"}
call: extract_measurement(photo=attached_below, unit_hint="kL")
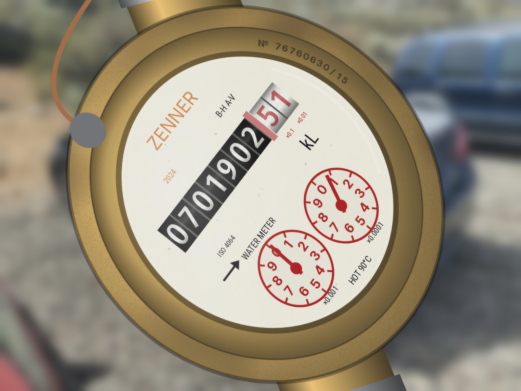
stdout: {"value": 701902.5100, "unit": "kL"}
